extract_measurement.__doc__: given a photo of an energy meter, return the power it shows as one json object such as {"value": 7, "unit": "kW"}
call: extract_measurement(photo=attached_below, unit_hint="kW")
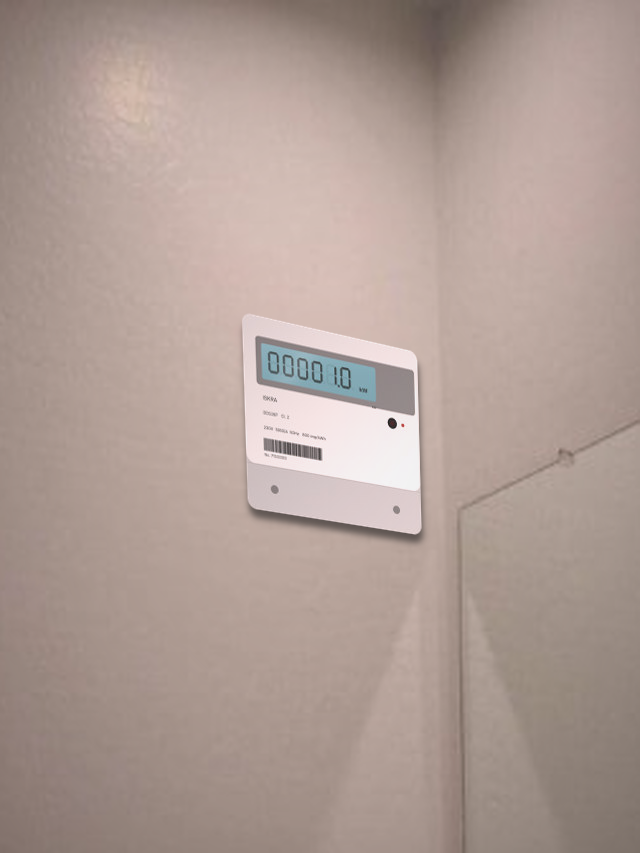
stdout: {"value": 1.0, "unit": "kW"}
